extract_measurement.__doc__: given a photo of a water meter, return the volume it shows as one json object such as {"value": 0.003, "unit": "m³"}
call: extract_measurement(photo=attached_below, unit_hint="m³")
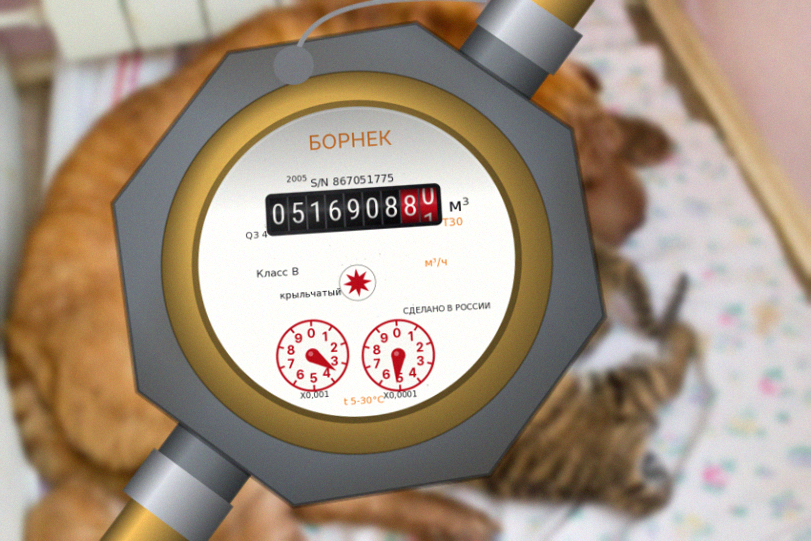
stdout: {"value": 516908.8035, "unit": "m³"}
